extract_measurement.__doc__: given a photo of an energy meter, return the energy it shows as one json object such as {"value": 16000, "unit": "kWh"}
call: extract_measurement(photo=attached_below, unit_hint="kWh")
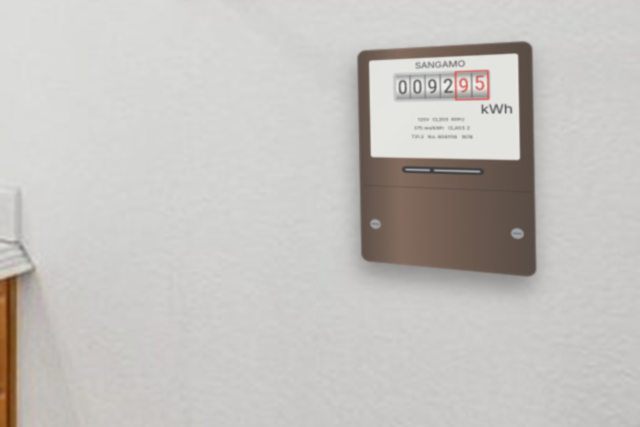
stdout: {"value": 92.95, "unit": "kWh"}
